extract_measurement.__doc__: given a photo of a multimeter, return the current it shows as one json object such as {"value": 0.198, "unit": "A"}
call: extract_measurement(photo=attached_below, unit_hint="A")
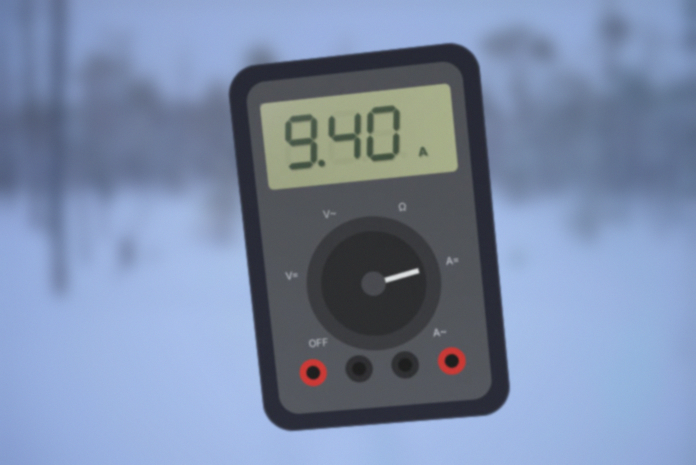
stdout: {"value": 9.40, "unit": "A"}
